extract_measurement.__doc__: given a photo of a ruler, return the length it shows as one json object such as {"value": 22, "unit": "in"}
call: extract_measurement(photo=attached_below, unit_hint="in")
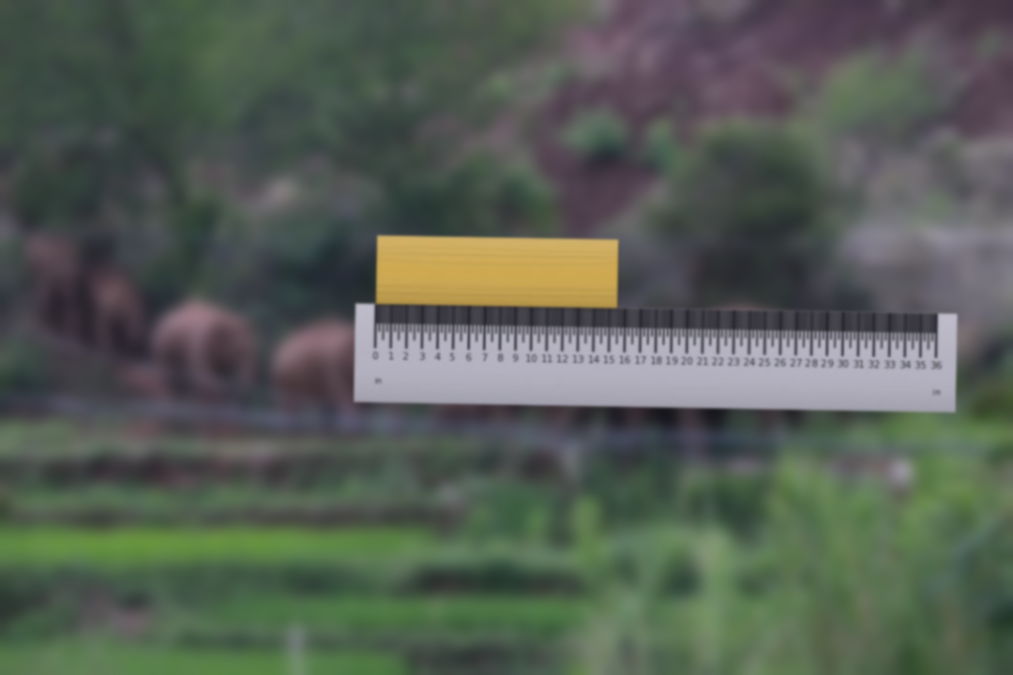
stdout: {"value": 15.5, "unit": "in"}
